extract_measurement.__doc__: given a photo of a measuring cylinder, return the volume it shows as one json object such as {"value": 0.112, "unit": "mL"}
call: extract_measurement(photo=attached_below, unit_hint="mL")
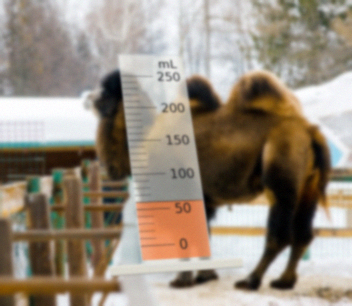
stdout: {"value": 60, "unit": "mL"}
